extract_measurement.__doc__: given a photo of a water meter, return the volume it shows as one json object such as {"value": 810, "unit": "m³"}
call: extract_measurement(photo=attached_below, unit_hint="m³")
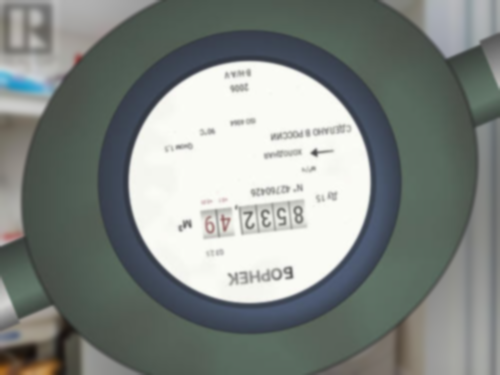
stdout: {"value": 8532.49, "unit": "m³"}
